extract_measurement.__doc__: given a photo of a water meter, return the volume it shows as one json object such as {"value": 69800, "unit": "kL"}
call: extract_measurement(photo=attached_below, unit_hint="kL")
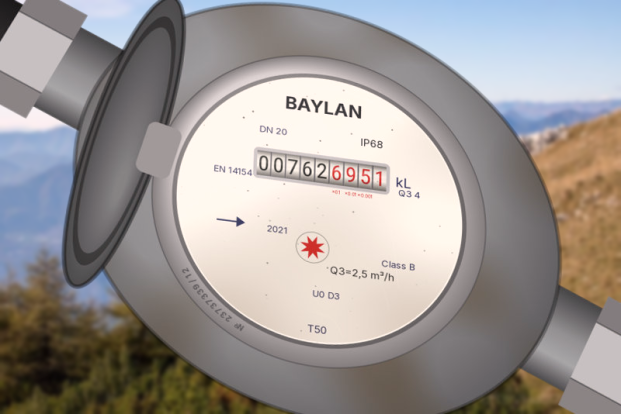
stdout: {"value": 762.6951, "unit": "kL"}
